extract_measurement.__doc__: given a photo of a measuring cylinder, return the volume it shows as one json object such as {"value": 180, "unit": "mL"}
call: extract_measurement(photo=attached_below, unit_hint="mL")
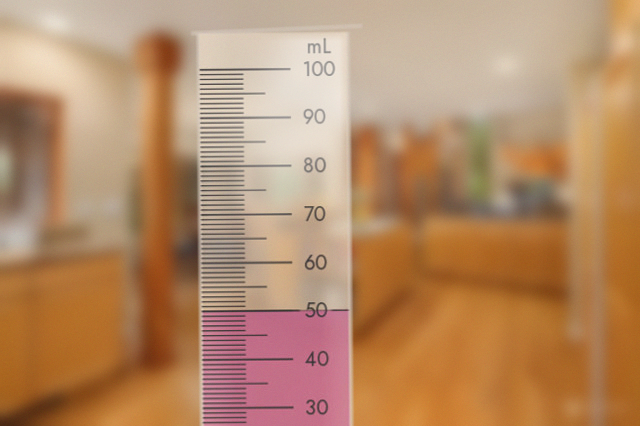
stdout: {"value": 50, "unit": "mL"}
